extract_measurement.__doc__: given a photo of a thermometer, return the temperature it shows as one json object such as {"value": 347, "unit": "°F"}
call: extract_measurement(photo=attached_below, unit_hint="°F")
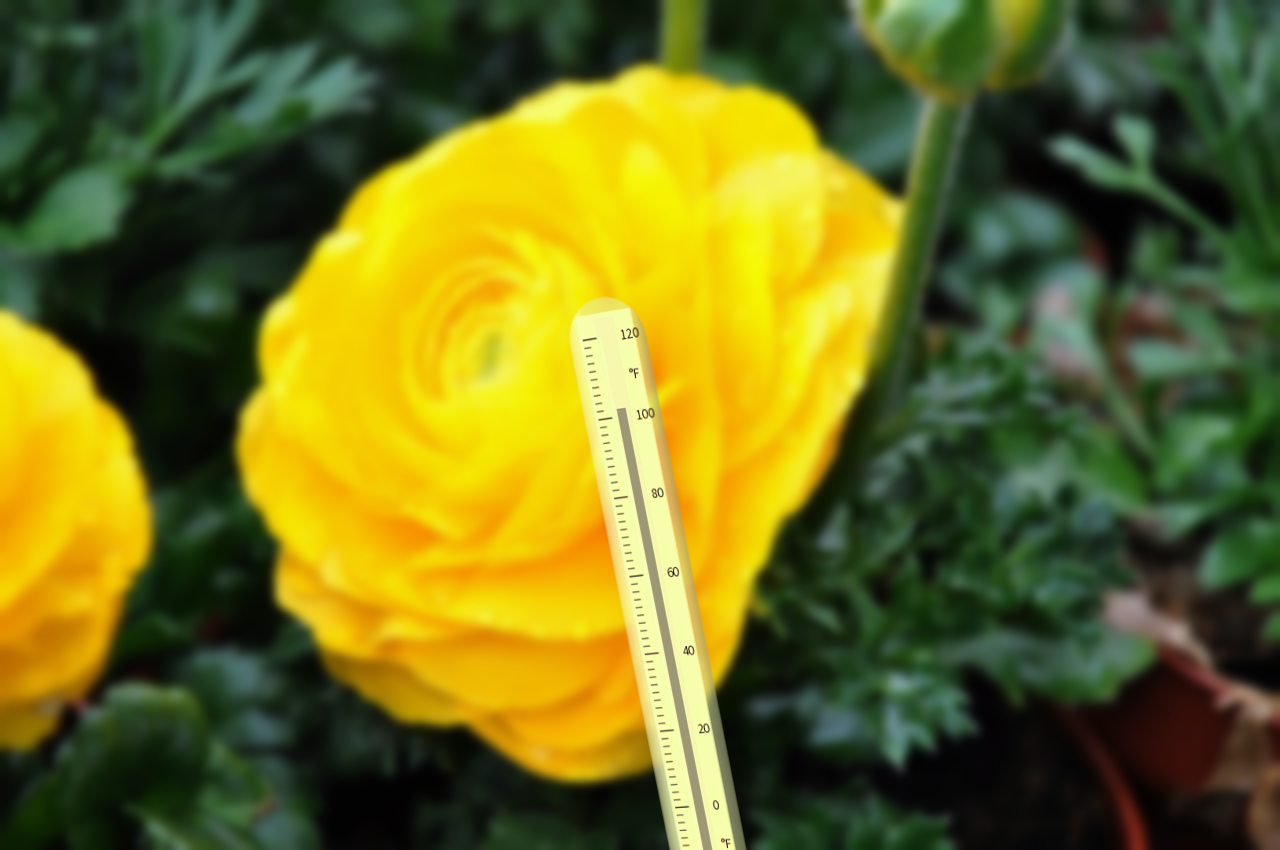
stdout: {"value": 102, "unit": "°F"}
